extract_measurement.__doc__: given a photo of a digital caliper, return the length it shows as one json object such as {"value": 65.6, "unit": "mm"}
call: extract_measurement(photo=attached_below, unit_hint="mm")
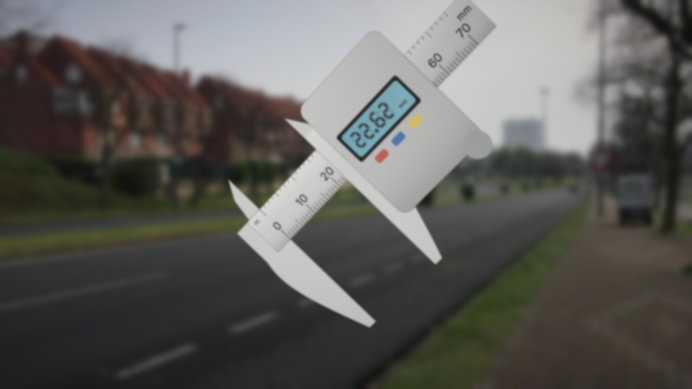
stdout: {"value": 22.62, "unit": "mm"}
